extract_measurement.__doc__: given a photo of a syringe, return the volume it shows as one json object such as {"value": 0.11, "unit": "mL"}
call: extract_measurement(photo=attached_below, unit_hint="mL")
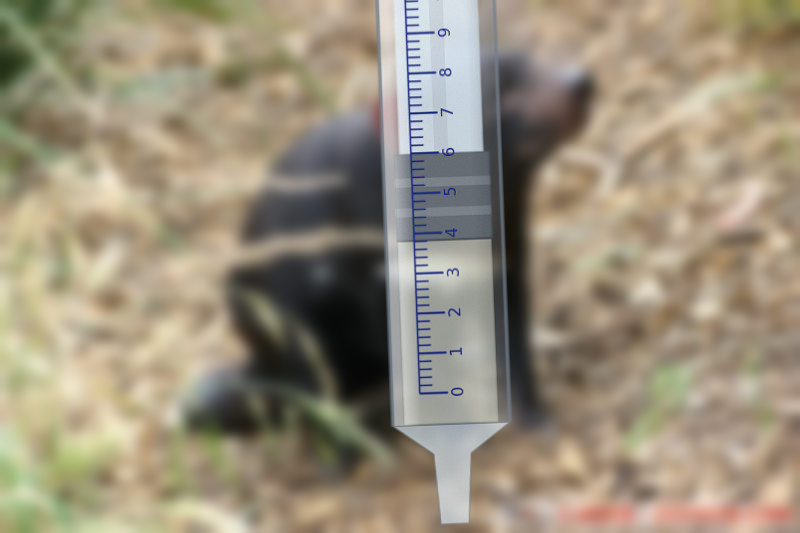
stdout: {"value": 3.8, "unit": "mL"}
